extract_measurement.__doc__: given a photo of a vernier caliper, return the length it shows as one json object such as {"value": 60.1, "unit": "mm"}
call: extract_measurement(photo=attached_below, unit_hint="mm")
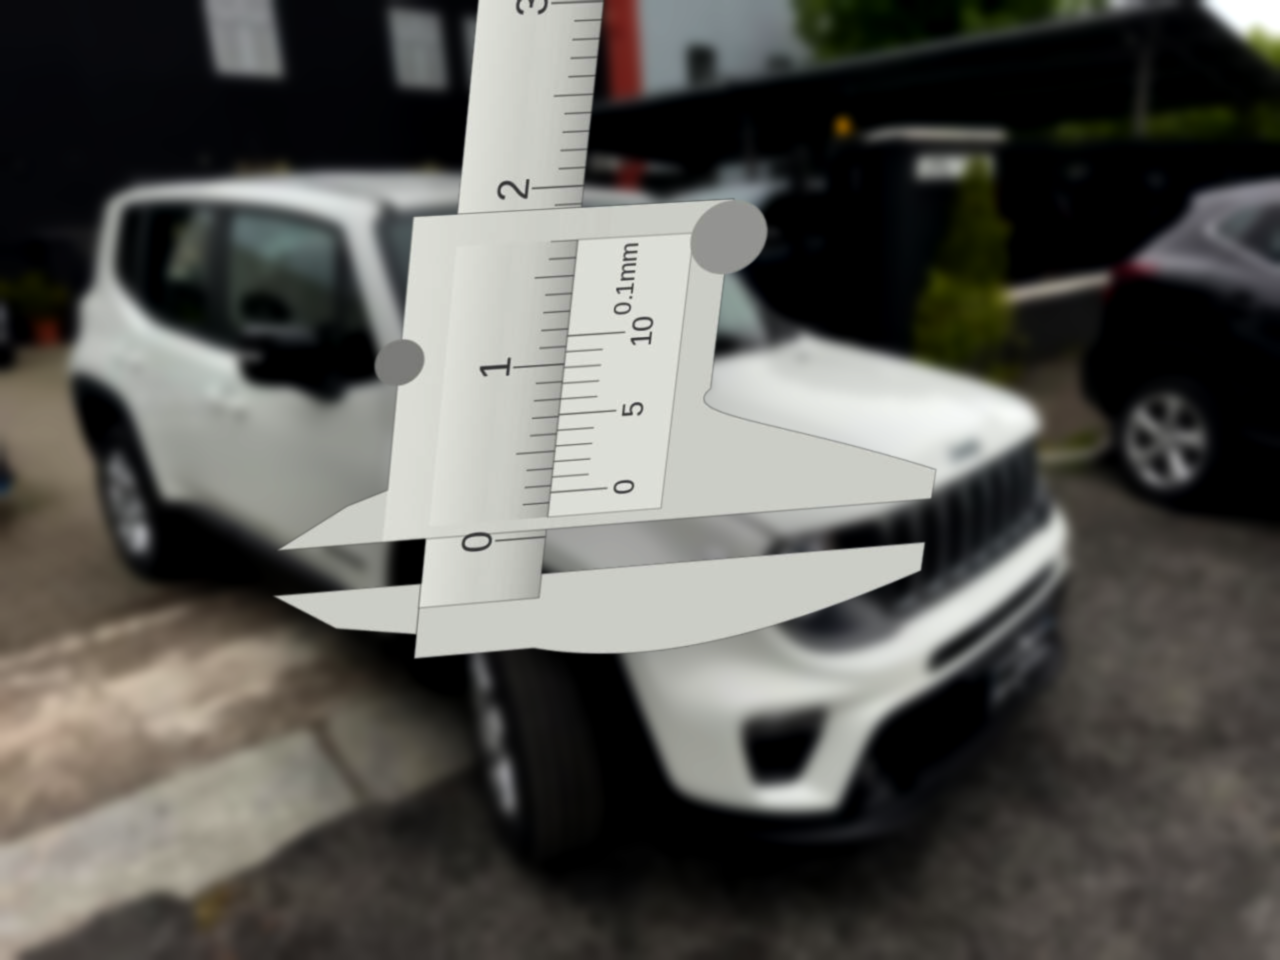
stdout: {"value": 2.6, "unit": "mm"}
